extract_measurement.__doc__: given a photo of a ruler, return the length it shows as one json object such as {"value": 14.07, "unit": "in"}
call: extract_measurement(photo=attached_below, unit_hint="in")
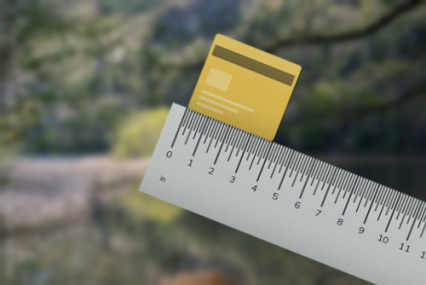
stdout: {"value": 4, "unit": "in"}
